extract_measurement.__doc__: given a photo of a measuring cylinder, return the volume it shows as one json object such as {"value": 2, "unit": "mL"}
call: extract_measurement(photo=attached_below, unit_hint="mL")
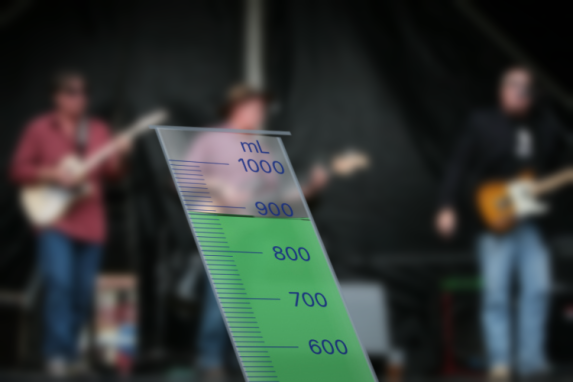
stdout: {"value": 880, "unit": "mL"}
